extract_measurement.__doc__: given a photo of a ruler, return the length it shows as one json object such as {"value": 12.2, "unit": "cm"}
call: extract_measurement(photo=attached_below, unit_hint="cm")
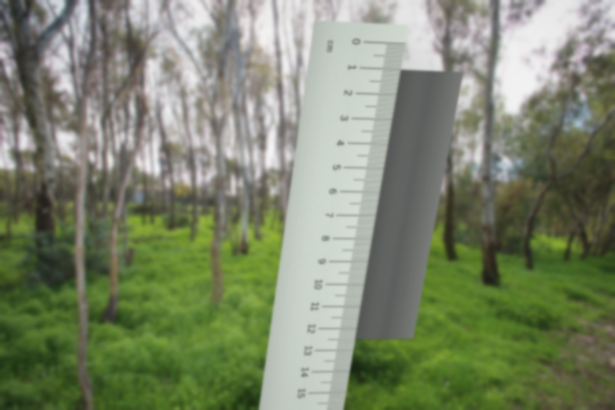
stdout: {"value": 11.5, "unit": "cm"}
